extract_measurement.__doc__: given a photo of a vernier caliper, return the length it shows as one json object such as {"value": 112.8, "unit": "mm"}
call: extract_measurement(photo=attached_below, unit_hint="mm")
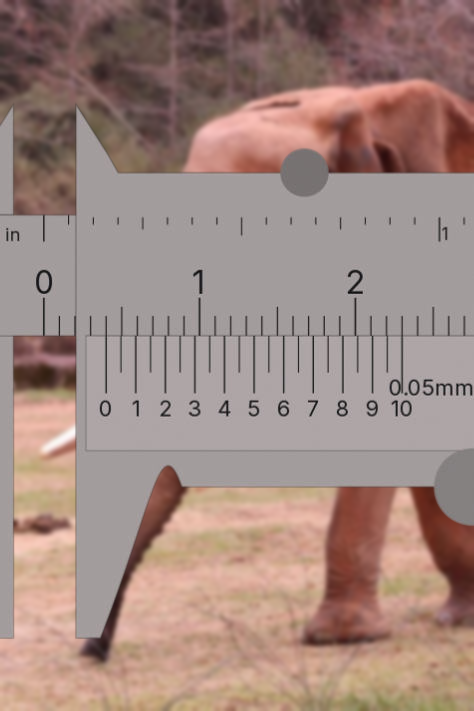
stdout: {"value": 4.0, "unit": "mm"}
